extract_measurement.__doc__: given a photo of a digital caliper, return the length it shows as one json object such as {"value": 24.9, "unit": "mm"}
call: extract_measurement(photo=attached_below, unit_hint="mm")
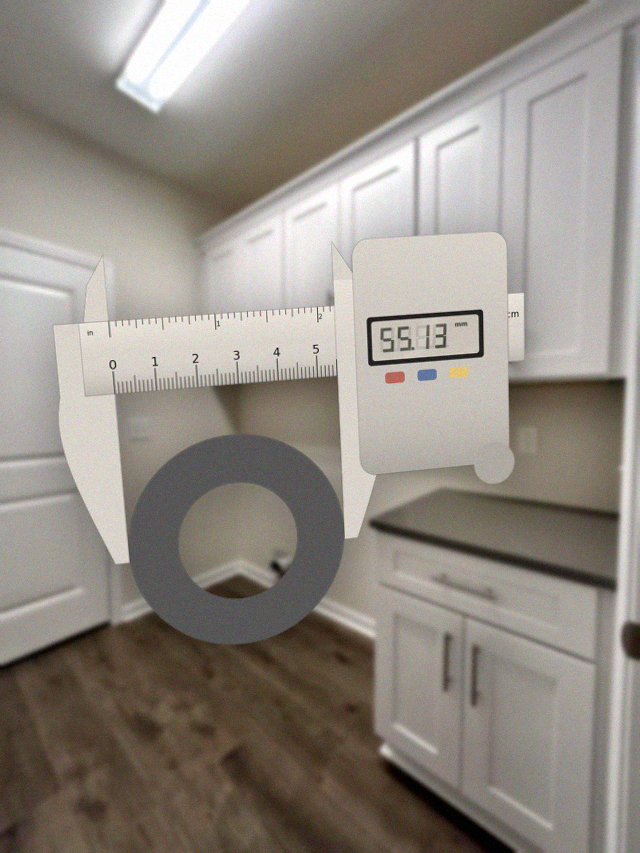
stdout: {"value": 55.13, "unit": "mm"}
